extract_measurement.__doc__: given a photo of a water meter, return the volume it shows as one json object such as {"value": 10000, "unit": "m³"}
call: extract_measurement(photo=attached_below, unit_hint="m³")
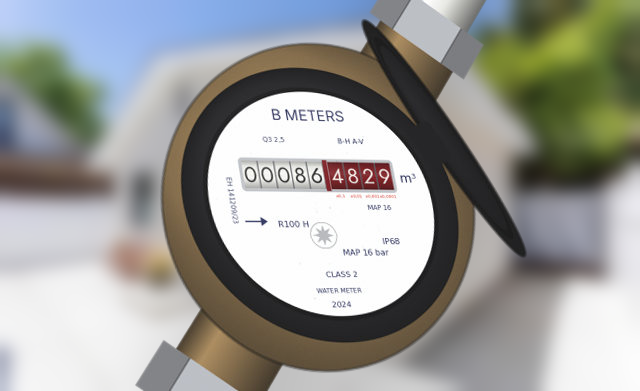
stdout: {"value": 86.4829, "unit": "m³"}
